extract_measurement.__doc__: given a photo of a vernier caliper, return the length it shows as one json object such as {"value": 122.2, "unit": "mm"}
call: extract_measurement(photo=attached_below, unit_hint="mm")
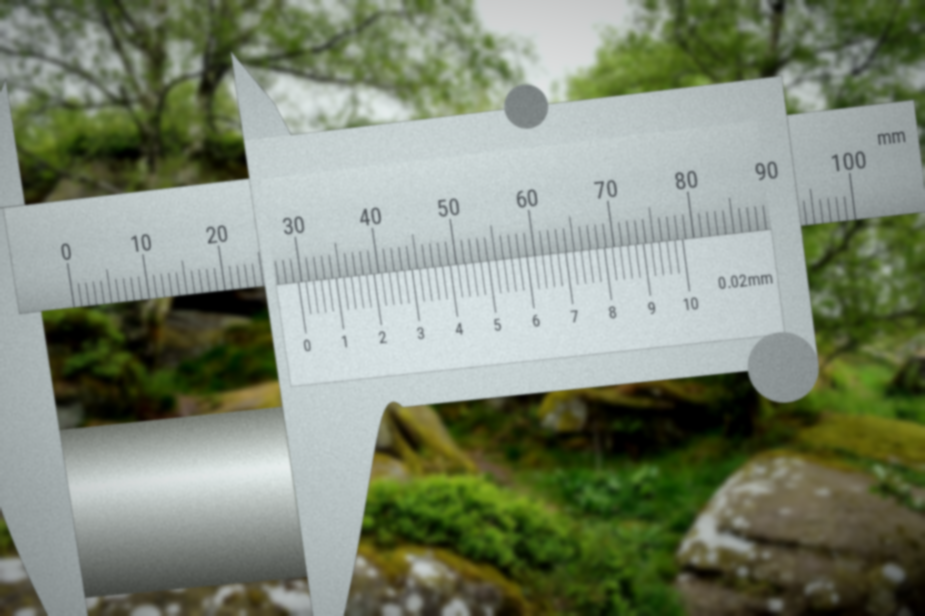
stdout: {"value": 29.6, "unit": "mm"}
